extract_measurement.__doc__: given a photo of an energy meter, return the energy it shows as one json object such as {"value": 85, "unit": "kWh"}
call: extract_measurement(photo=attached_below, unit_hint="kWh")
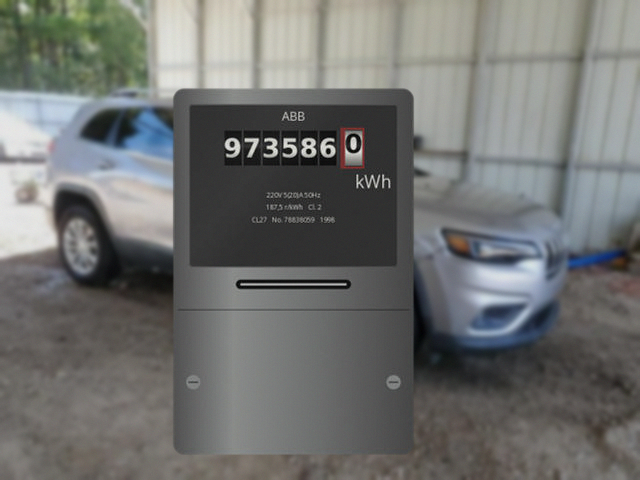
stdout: {"value": 973586.0, "unit": "kWh"}
